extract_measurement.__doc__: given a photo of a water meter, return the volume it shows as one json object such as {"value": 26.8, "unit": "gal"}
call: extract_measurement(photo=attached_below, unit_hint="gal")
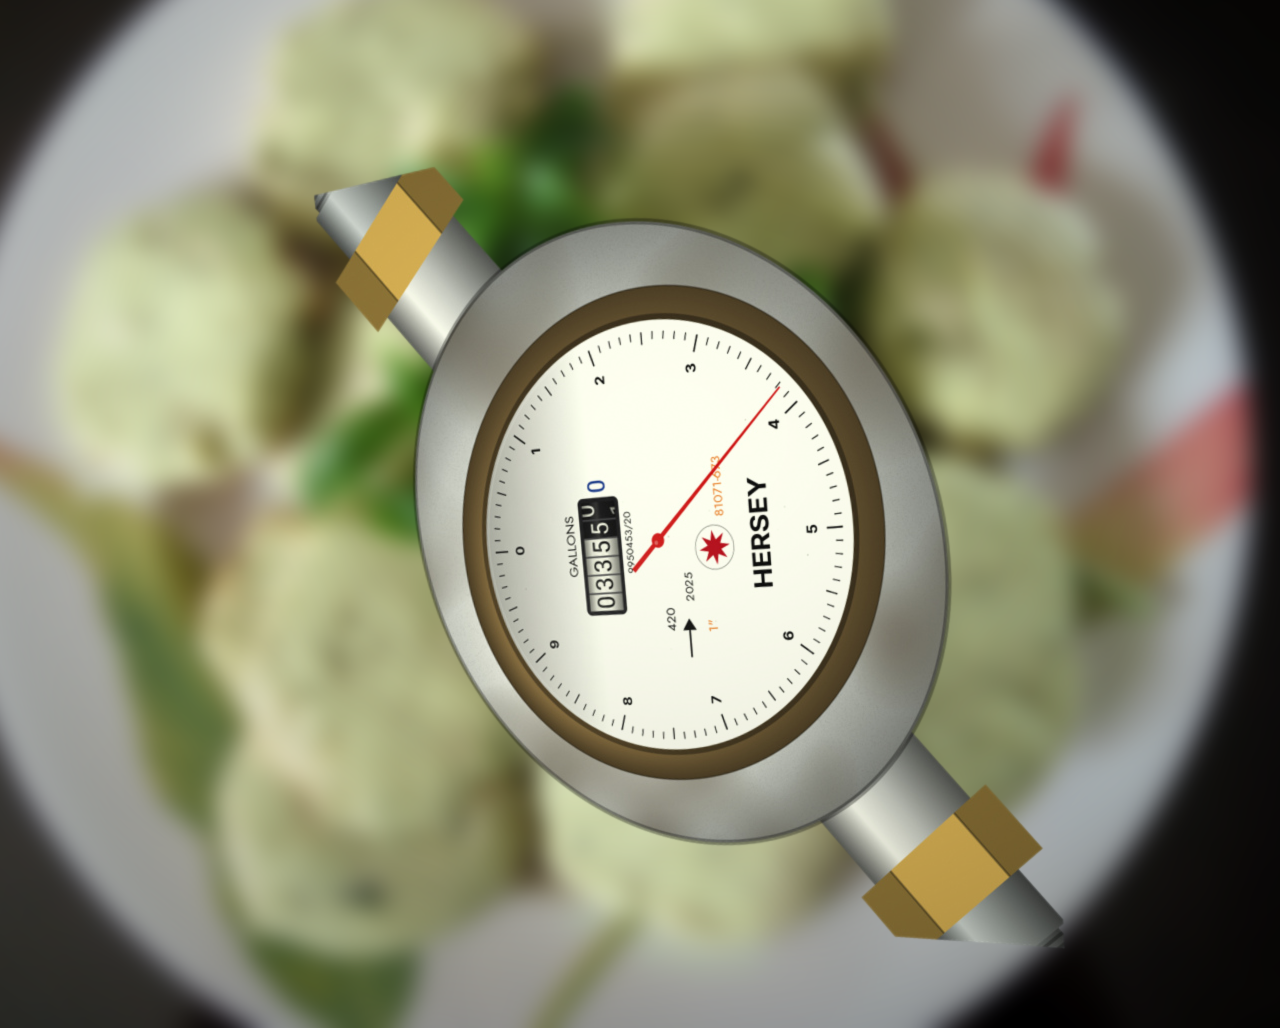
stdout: {"value": 335503.8, "unit": "gal"}
